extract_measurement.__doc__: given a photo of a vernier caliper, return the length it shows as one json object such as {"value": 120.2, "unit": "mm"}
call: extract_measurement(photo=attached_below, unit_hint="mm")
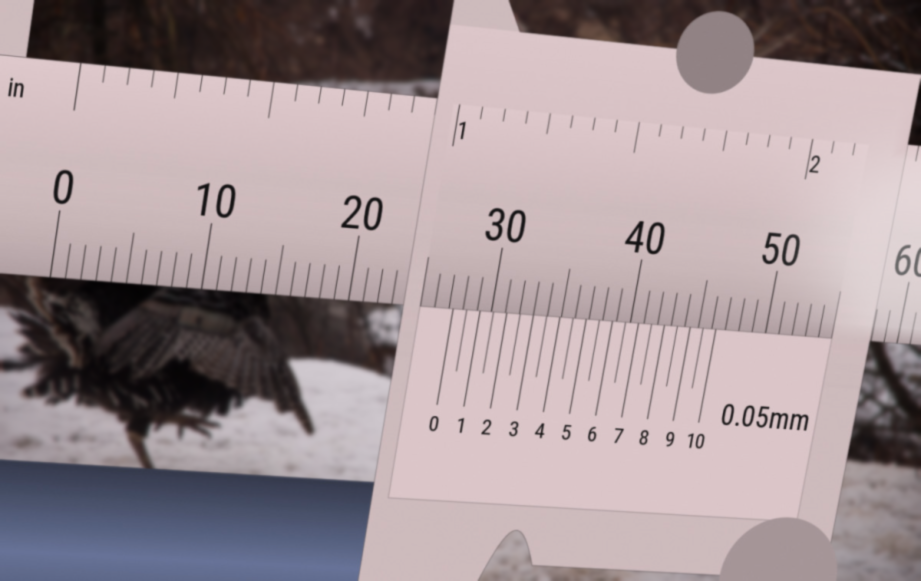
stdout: {"value": 27.3, "unit": "mm"}
